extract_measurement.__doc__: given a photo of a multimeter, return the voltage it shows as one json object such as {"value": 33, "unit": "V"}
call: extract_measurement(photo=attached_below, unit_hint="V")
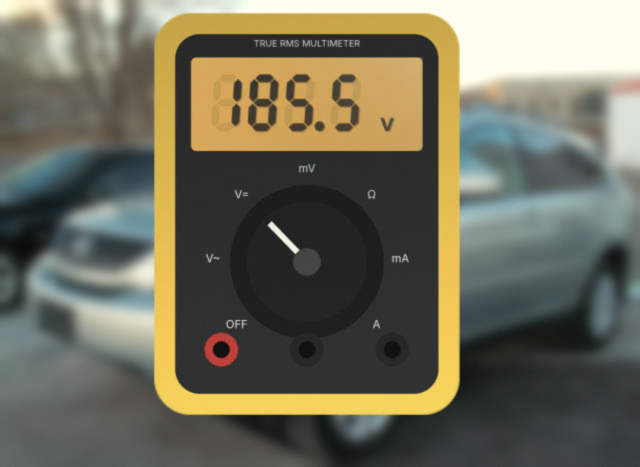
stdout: {"value": 185.5, "unit": "V"}
